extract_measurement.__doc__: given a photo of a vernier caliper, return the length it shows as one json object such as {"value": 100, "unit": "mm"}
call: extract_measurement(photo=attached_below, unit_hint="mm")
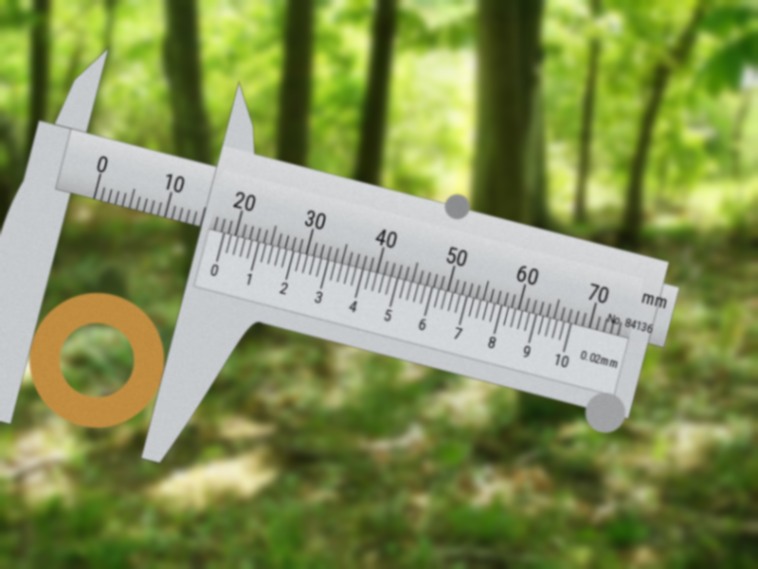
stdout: {"value": 18.4, "unit": "mm"}
